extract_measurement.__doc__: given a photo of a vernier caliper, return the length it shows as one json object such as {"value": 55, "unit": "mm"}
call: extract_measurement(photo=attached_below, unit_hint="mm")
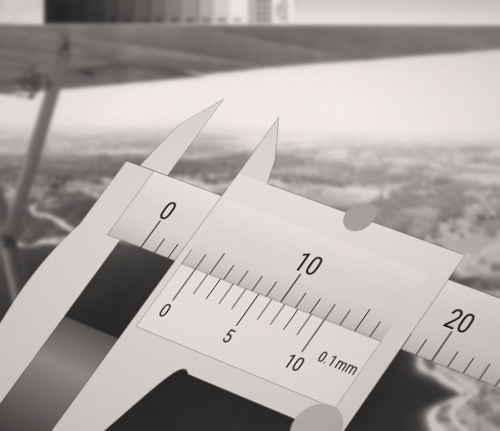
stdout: {"value": 4.0, "unit": "mm"}
